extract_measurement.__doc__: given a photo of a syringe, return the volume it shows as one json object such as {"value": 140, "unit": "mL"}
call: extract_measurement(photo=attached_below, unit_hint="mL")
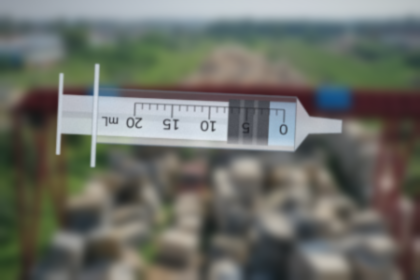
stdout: {"value": 2, "unit": "mL"}
